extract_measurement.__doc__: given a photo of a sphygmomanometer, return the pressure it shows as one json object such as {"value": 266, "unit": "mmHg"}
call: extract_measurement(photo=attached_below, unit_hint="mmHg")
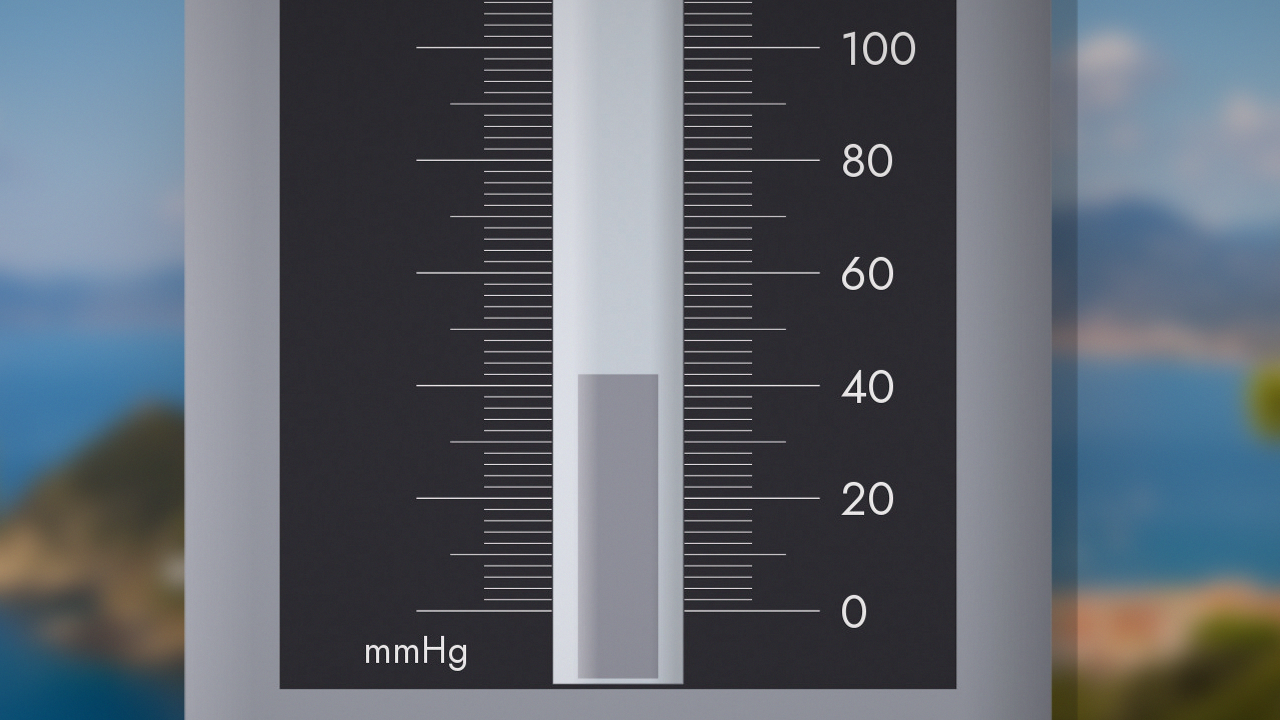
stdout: {"value": 42, "unit": "mmHg"}
